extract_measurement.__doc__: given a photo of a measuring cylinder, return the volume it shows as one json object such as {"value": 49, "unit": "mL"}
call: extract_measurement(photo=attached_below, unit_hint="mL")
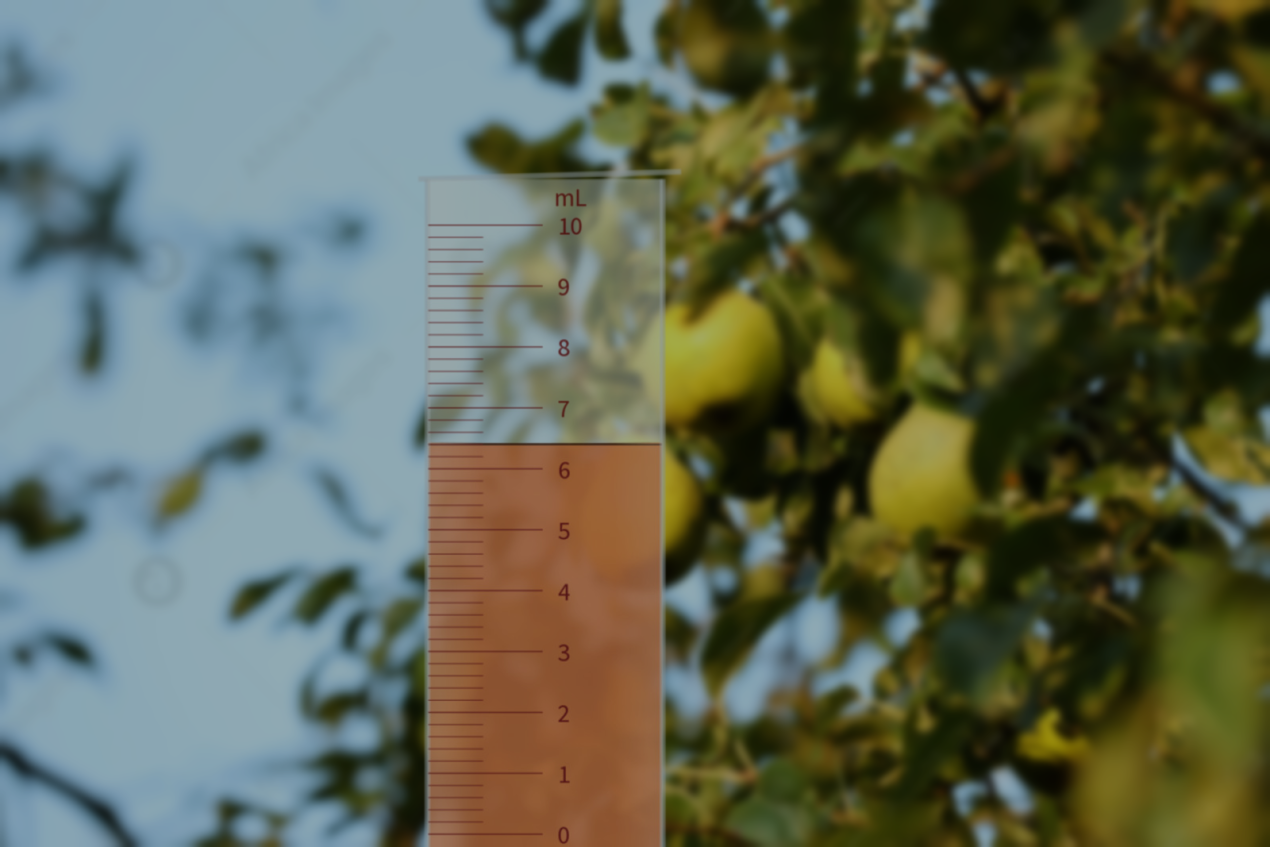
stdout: {"value": 6.4, "unit": "mL"}
